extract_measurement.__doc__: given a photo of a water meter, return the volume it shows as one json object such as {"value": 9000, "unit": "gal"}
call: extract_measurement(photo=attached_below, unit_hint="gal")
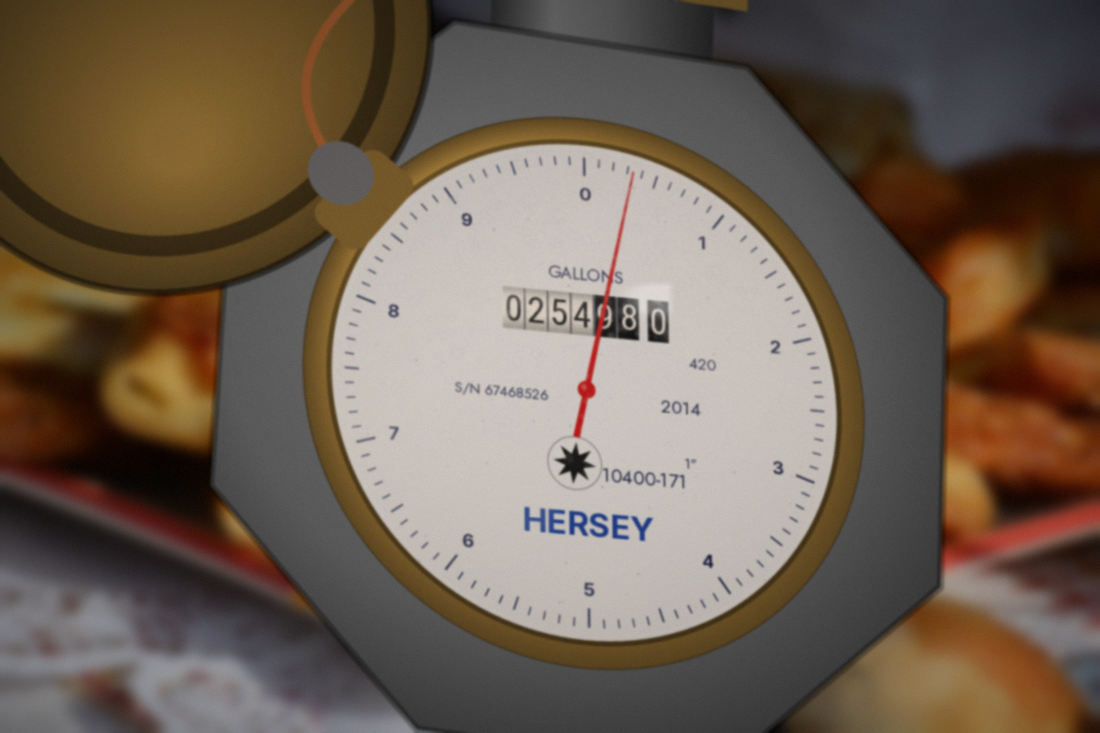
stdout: {"value": 254980.3, "unit": "gal"}
